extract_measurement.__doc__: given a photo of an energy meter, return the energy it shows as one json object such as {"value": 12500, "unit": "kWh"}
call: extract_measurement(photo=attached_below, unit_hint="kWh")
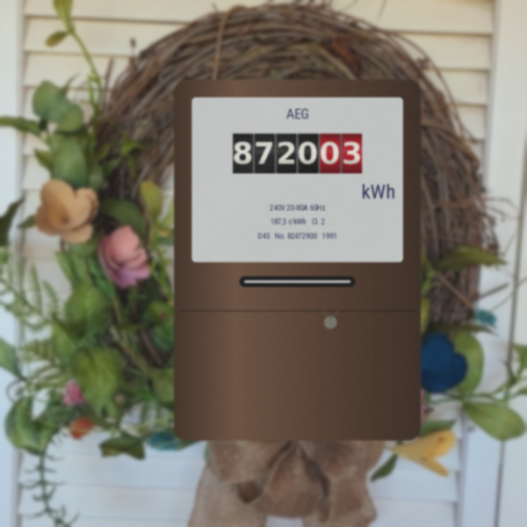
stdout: {"value": 8720.03, "unit": "kWh"}
